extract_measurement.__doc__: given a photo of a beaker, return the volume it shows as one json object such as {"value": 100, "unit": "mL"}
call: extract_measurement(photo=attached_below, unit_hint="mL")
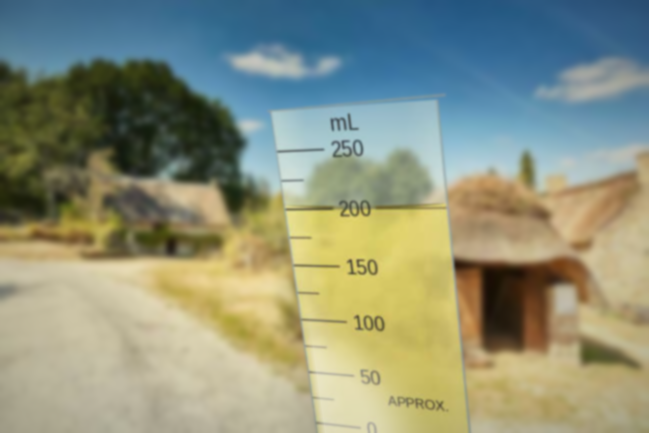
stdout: {"value": 200, "unit": "mL"}
